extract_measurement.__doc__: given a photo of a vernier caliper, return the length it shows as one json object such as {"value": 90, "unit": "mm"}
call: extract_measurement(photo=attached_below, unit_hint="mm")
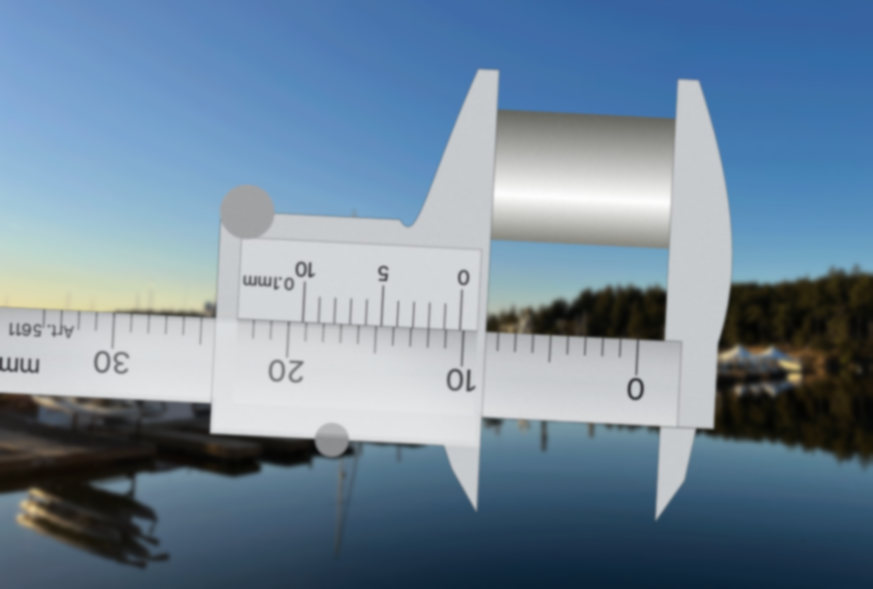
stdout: {"value": 10.2, "unit": "mm"}
